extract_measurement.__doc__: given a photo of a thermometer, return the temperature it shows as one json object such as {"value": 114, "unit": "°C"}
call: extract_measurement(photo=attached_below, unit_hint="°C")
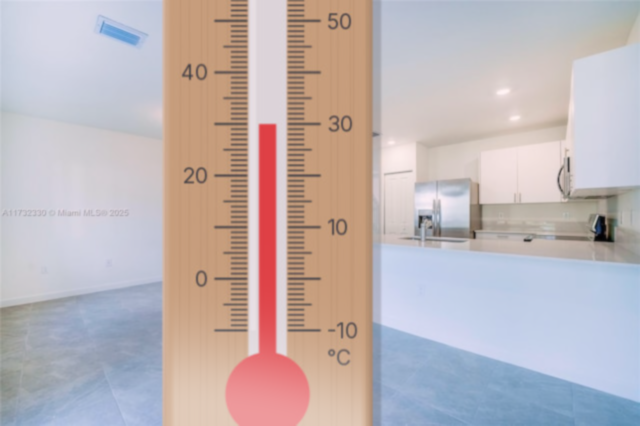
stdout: {"value": 30, "unit": "°C"}
